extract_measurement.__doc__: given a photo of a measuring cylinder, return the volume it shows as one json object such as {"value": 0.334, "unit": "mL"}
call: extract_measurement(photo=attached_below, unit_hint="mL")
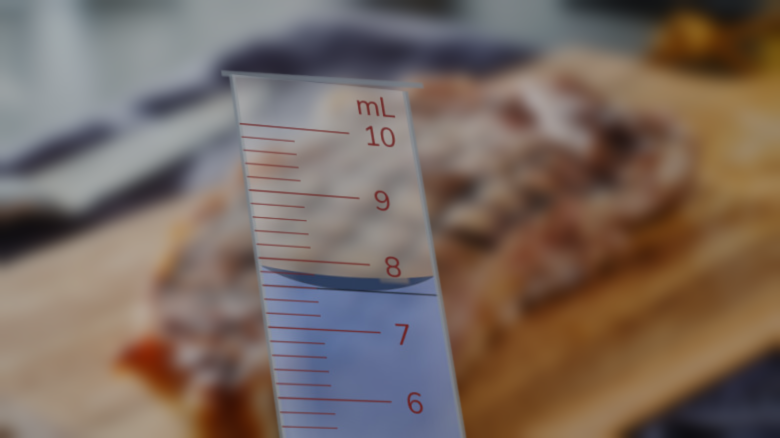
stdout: {"value": 7.6, "unit": "mL"}
